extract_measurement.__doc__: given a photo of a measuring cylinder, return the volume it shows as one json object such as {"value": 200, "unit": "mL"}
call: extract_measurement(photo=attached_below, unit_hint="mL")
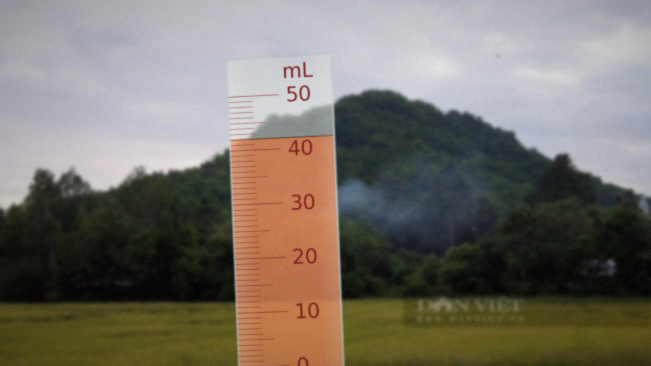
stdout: {"value": 42, "unit": "mL"}
